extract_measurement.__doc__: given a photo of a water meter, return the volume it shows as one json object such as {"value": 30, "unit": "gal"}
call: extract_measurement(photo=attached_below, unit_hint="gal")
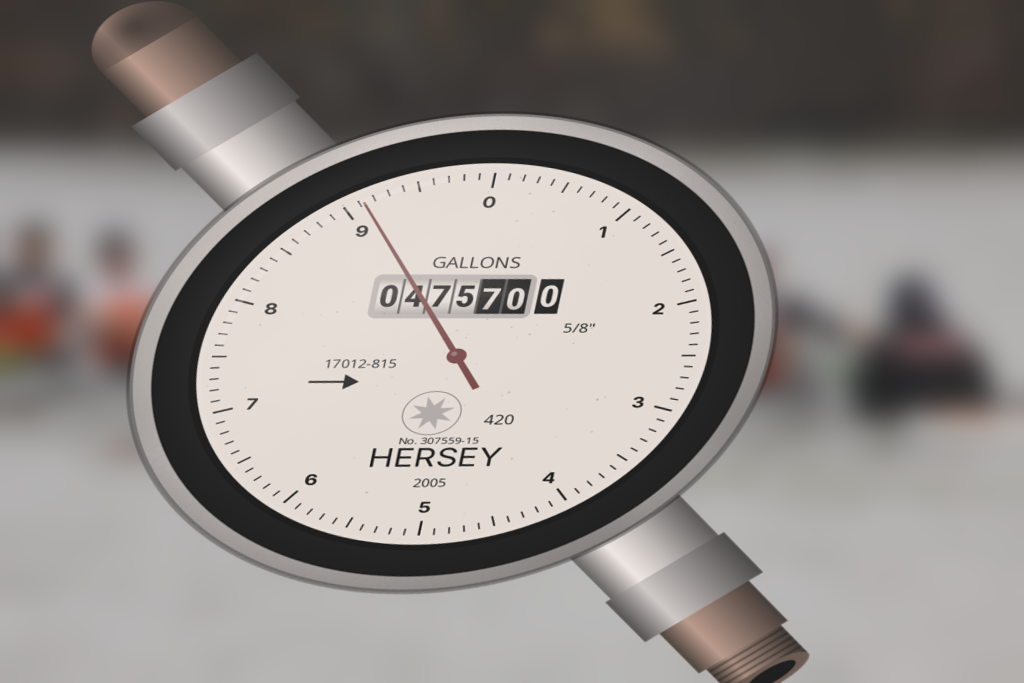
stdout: {"value": 475699.1, "unit": "gal"}
